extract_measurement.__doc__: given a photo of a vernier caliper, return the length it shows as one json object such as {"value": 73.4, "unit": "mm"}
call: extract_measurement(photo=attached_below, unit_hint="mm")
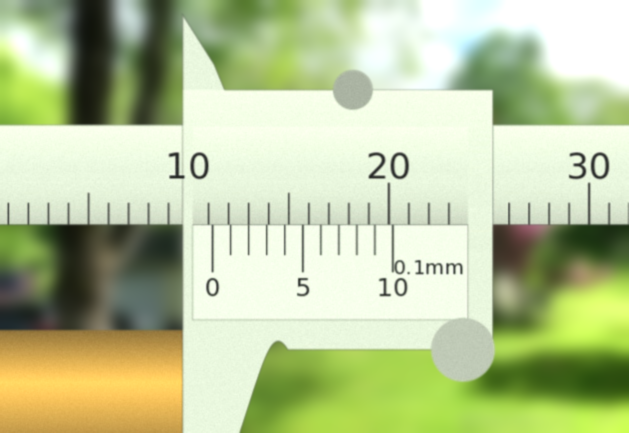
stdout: {"value": 11.2, "unit": "mm"}
